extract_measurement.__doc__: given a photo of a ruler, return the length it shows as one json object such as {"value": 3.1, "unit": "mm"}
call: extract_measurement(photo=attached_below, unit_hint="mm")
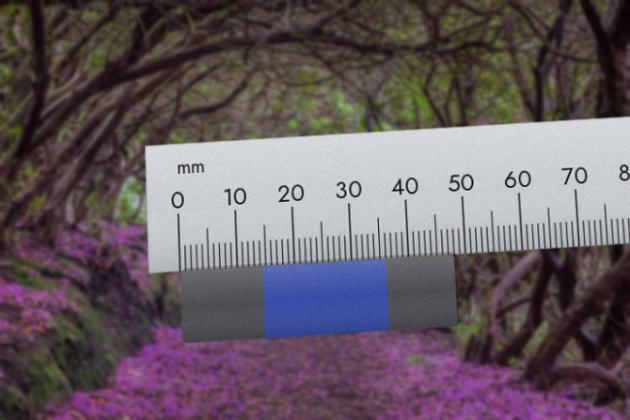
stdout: {"value": 48, "unit": "mm"}
